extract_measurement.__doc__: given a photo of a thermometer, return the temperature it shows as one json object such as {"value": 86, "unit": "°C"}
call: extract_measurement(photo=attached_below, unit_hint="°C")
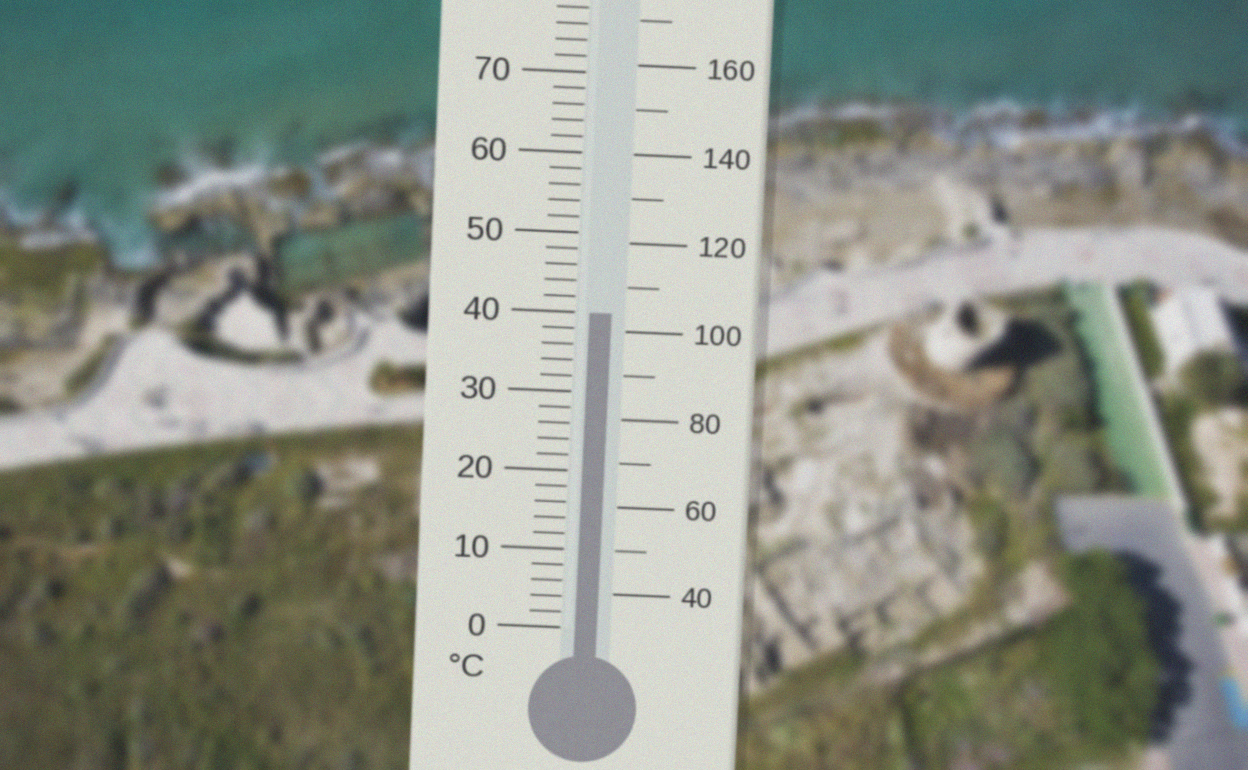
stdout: {"value": 40, "unit": "°C"}
